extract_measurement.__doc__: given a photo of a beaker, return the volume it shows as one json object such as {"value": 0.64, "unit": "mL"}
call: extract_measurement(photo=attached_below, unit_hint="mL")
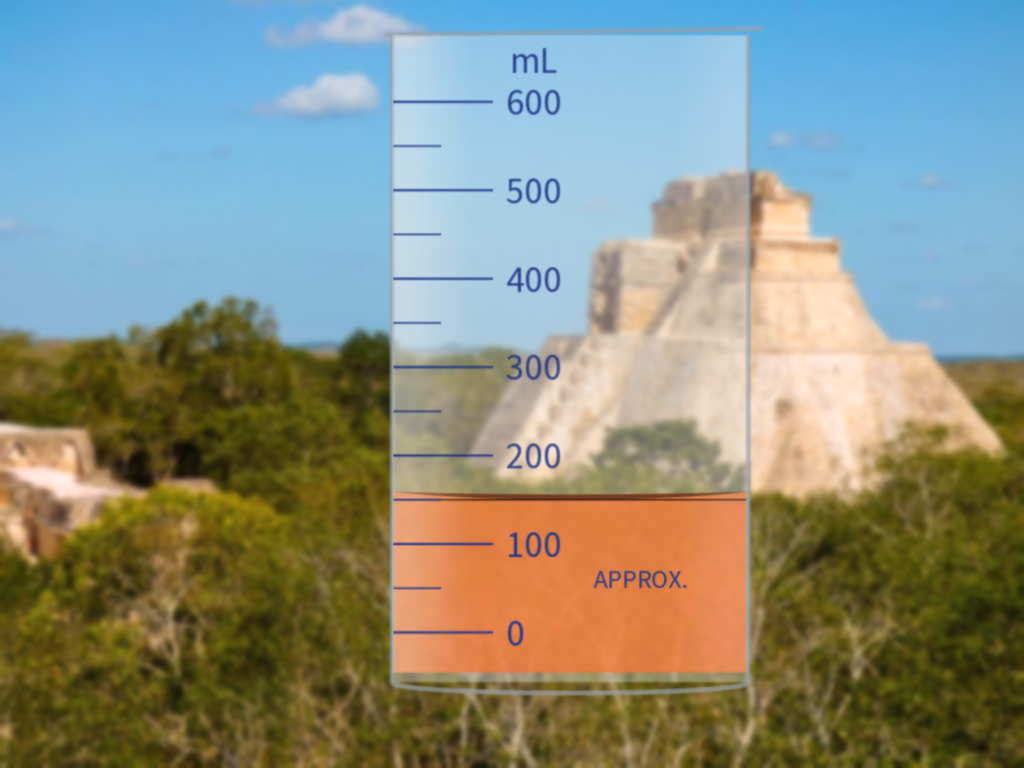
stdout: {"value": 150, "unit": "mL"}
